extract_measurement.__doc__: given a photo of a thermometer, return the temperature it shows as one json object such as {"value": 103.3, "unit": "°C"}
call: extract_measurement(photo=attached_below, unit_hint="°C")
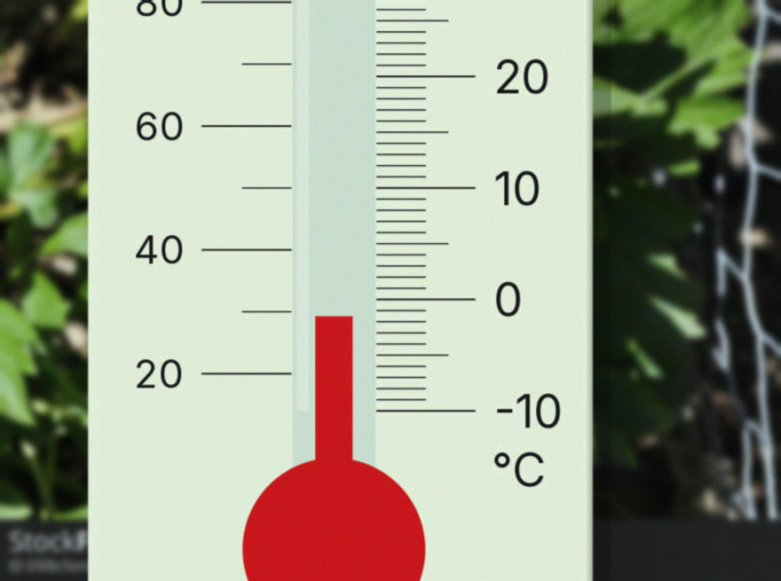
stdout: {"value": -1.5, "unit": "°C"}
